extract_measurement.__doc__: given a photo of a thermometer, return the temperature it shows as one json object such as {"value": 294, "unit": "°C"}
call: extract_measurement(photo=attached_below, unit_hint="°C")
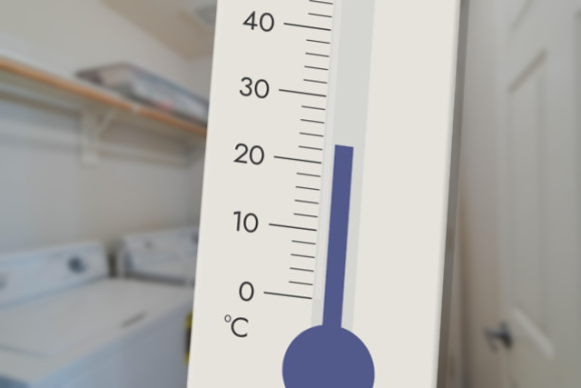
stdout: {"value": 23, "unit": "°C"}
